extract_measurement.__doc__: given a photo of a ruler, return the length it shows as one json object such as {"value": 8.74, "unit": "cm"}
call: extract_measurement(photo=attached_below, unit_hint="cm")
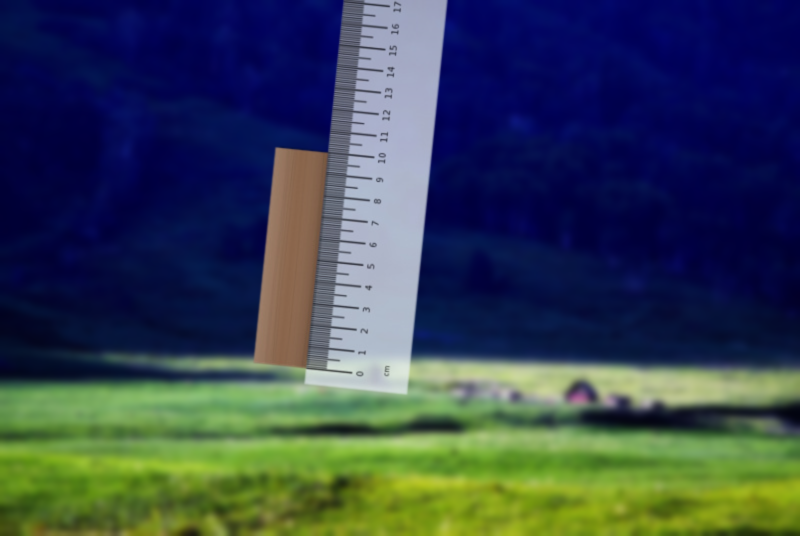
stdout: {"value": 10, "unit": "cm"}
